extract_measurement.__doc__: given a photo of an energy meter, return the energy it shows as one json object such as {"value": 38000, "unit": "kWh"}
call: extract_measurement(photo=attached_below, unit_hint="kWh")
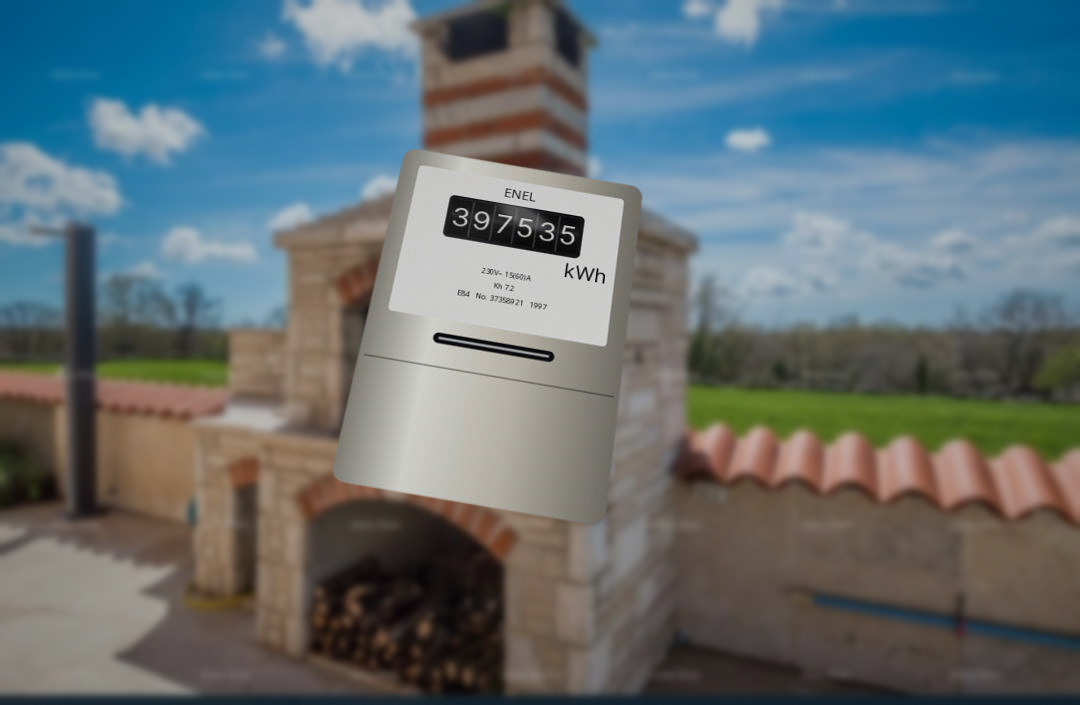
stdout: {"value": 397535, "unit": "kWh"}
